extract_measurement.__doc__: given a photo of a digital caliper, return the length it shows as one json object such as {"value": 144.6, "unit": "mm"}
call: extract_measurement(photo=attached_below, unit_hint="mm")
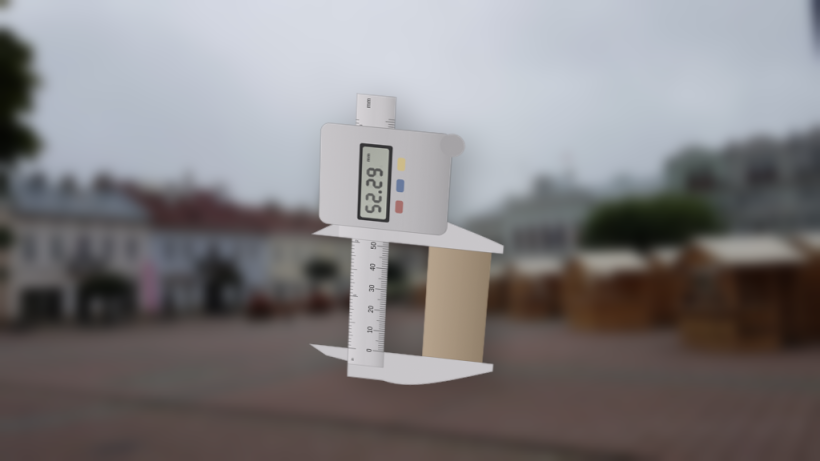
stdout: {"value": 52.29, "unit": "mm"}
